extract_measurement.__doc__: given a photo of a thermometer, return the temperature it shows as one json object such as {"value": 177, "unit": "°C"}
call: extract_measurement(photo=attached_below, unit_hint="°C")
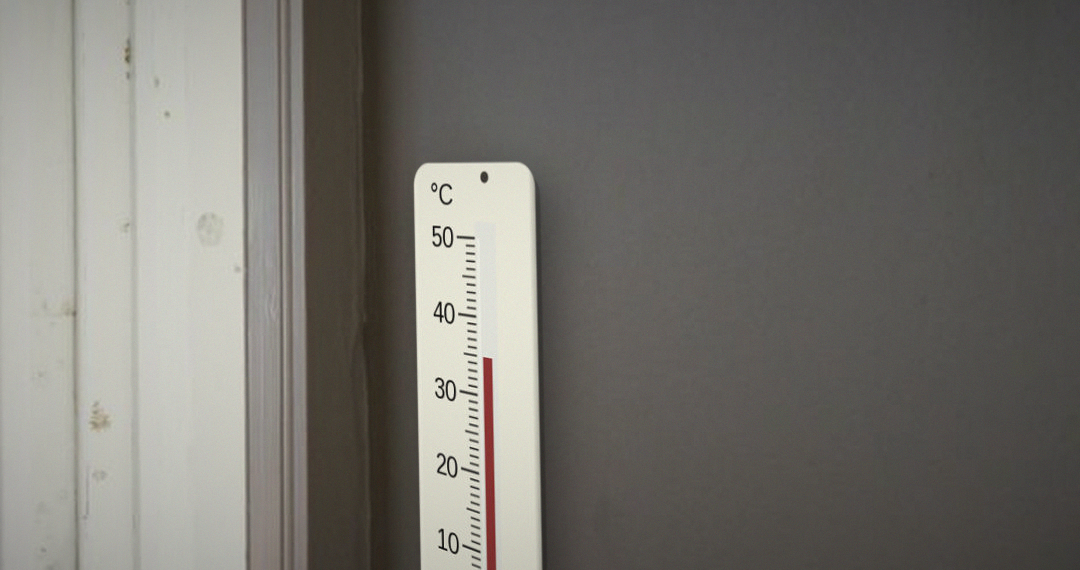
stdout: {"value": 35, "unit": "°C"}
